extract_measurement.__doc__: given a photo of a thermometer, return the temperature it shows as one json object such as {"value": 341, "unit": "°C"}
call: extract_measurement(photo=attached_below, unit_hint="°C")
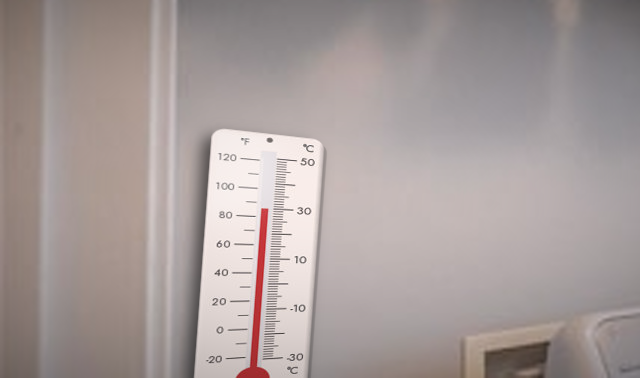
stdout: {"value": 30, "unit": "°C"}
